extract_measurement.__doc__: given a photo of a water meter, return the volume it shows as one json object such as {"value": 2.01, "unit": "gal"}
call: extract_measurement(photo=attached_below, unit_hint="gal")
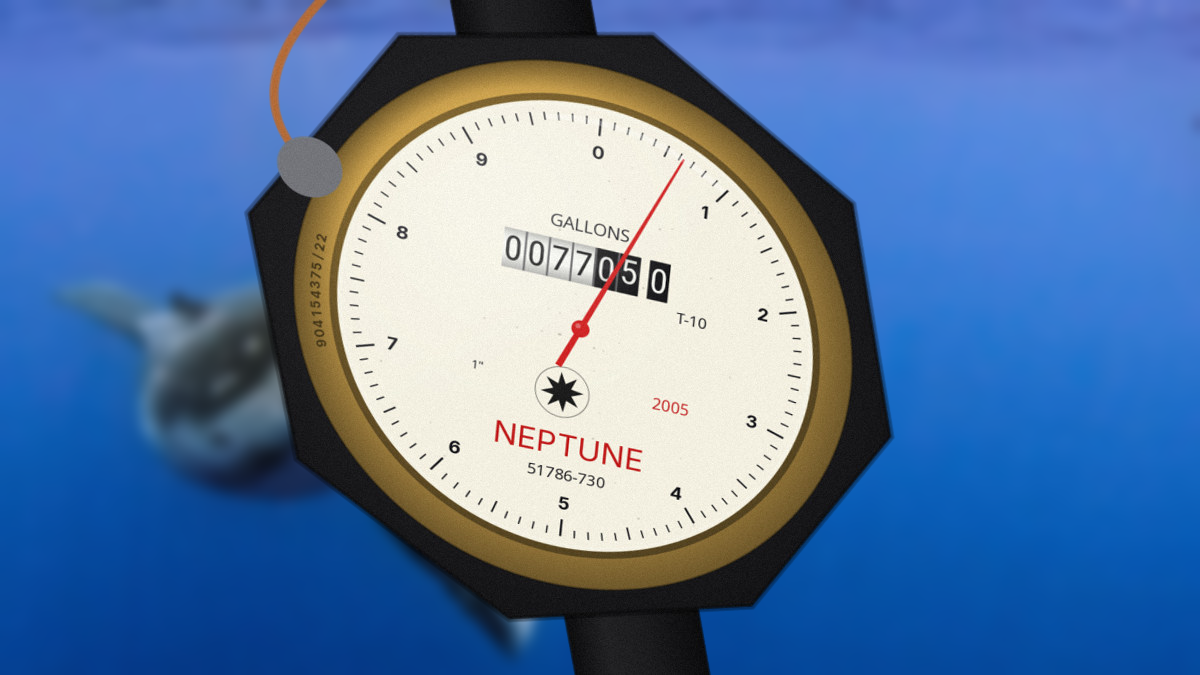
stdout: {"value": 77050.6, "unit": "gal"}
